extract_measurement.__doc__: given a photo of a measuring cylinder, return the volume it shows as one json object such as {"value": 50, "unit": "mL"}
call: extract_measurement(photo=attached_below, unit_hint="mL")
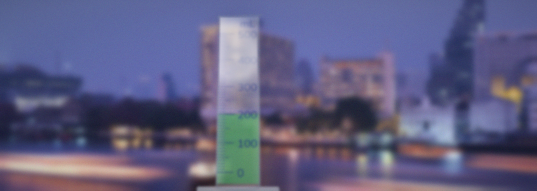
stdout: {"value": 200, "unit": "mL"}
